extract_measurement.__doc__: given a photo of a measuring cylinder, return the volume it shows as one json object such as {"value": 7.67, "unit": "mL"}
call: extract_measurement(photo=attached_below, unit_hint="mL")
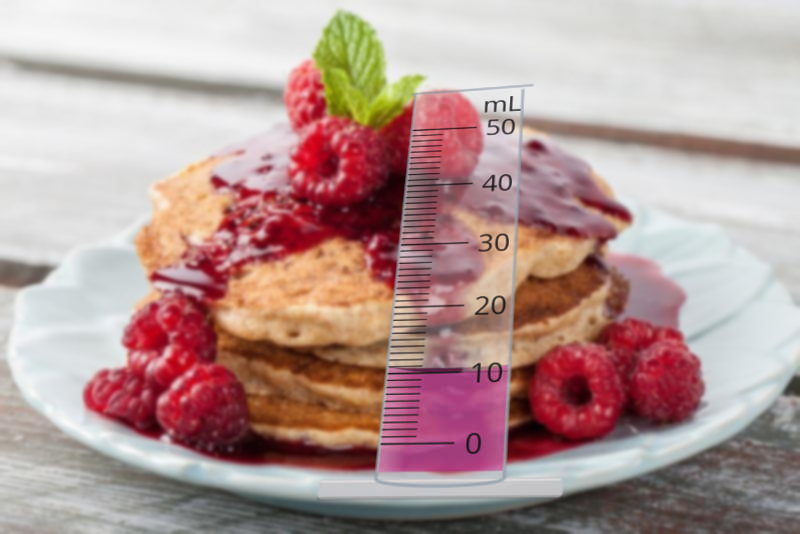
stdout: {"value": 10, "unit": "mL"}
